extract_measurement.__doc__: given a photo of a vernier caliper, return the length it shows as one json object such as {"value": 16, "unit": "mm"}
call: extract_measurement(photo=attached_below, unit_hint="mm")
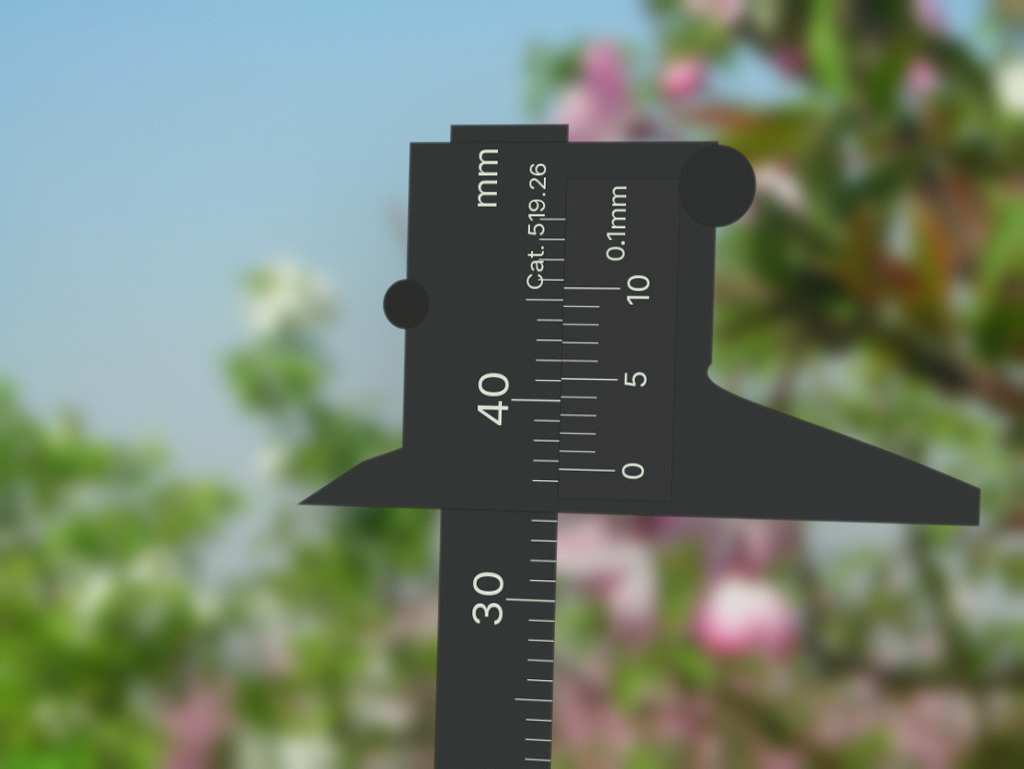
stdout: {"value": 36.6, "unit": "mm"}
